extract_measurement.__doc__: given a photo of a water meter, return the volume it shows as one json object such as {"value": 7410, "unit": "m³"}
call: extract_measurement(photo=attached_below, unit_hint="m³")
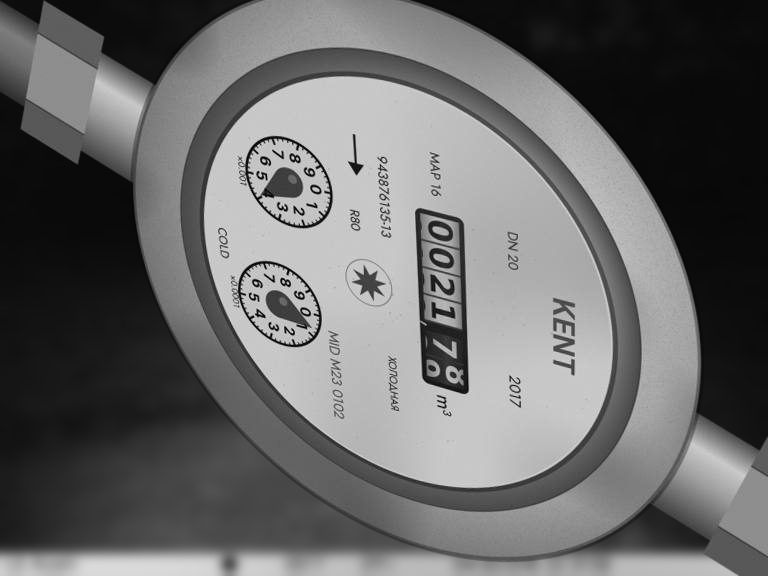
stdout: {"value": 21.7840, "unit": "m³"}
